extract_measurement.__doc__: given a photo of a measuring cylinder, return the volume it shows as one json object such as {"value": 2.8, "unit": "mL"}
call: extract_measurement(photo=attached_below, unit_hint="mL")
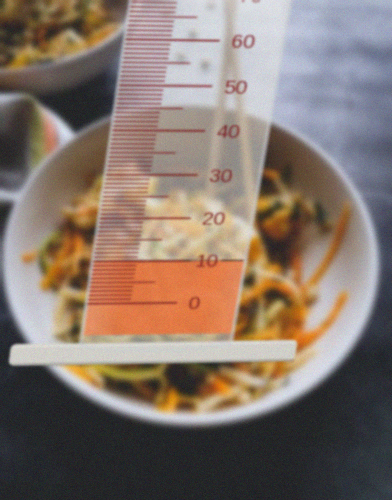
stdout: {"value": 10, "unit": "mL"}
